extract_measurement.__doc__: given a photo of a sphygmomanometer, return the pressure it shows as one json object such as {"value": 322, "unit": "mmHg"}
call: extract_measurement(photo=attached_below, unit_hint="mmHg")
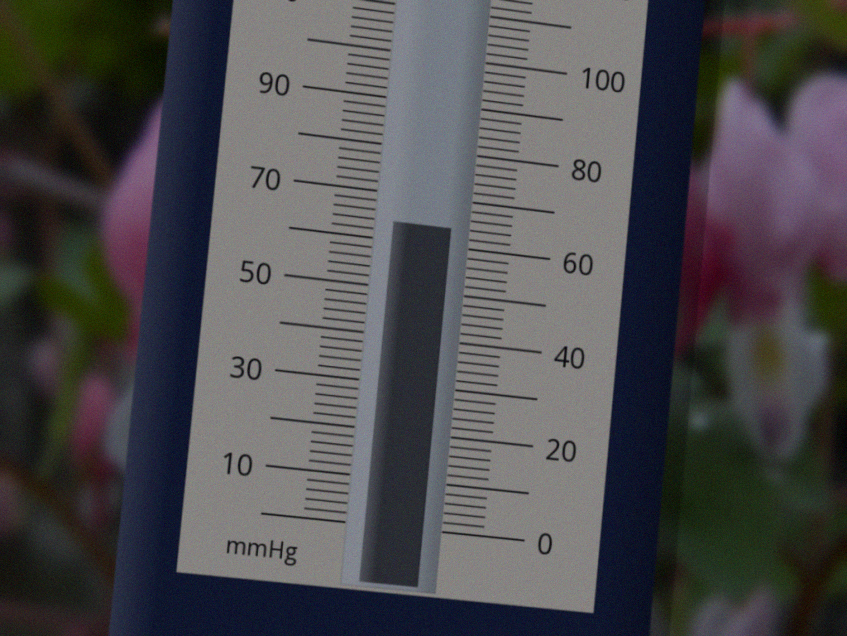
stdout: {"value": 64, "unit": "mmHg"}
